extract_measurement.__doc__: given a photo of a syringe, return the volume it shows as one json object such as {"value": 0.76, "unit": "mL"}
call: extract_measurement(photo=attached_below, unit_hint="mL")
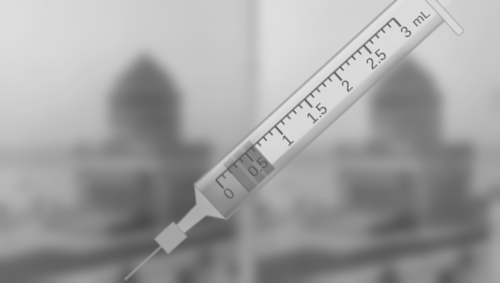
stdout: {"value": 0.2, "unit": "mL"}
